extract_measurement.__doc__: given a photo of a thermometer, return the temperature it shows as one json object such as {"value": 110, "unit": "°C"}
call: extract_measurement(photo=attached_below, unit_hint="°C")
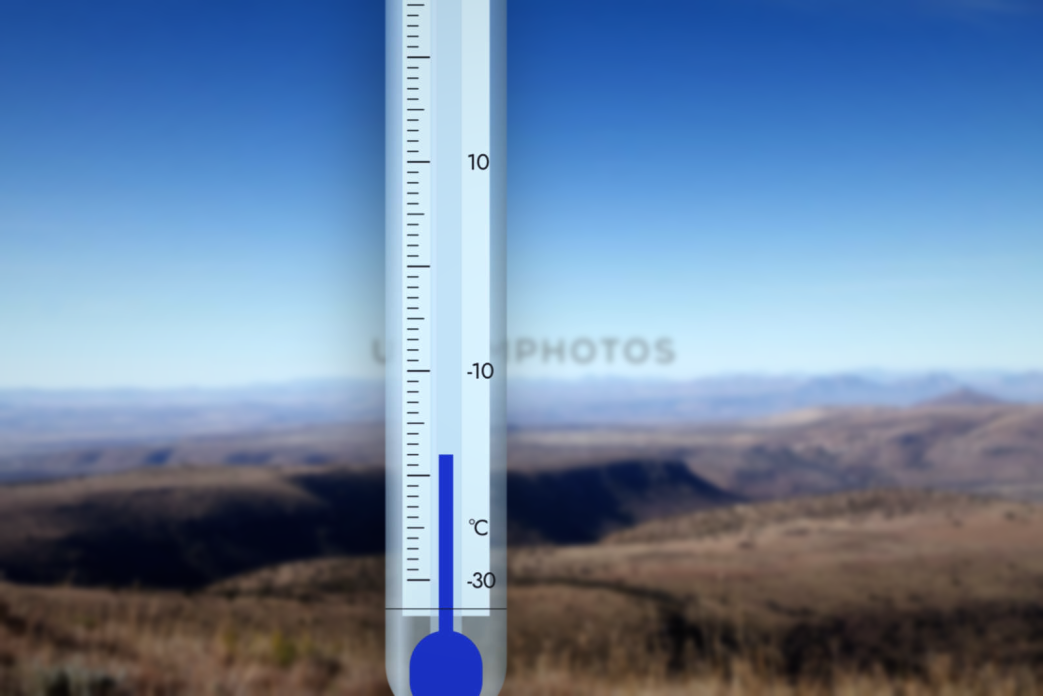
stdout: {"value": -18, "unit": "°C"}
